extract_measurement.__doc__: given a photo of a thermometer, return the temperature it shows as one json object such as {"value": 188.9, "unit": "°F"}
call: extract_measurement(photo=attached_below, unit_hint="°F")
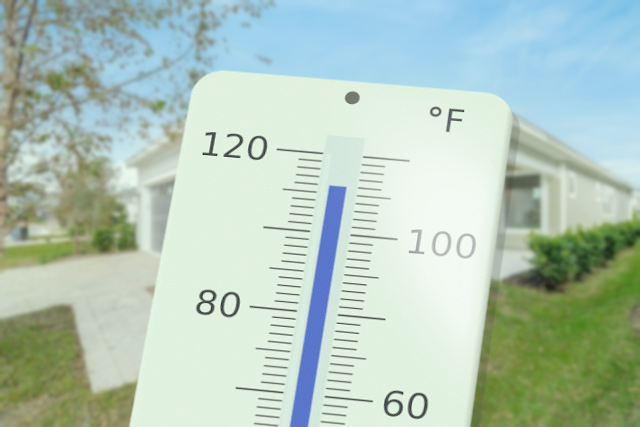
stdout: {"value": 112, "unit": "°F"}
